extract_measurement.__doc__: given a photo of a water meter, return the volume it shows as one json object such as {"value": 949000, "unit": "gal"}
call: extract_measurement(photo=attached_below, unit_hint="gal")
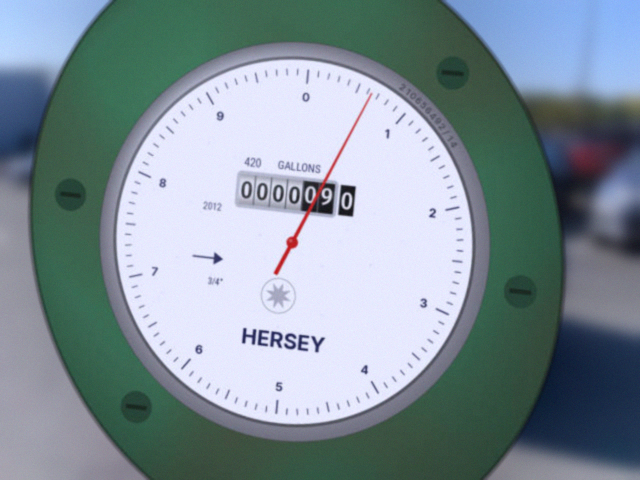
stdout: {"value": 90.6, "unit": "gal"}
